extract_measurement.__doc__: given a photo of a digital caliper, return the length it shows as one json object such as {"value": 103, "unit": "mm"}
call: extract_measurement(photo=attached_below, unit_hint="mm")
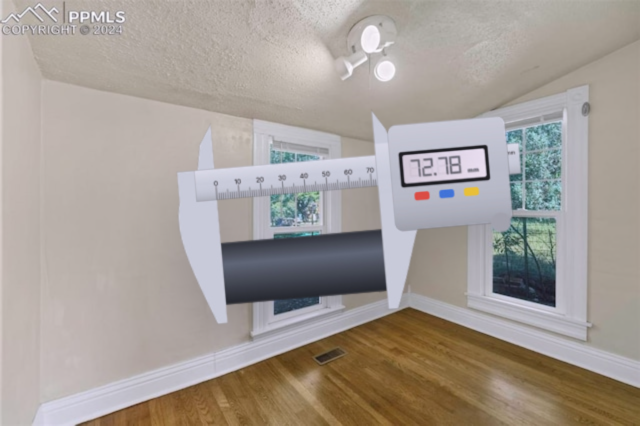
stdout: {"value": 72.78, "unit": "mm"}
